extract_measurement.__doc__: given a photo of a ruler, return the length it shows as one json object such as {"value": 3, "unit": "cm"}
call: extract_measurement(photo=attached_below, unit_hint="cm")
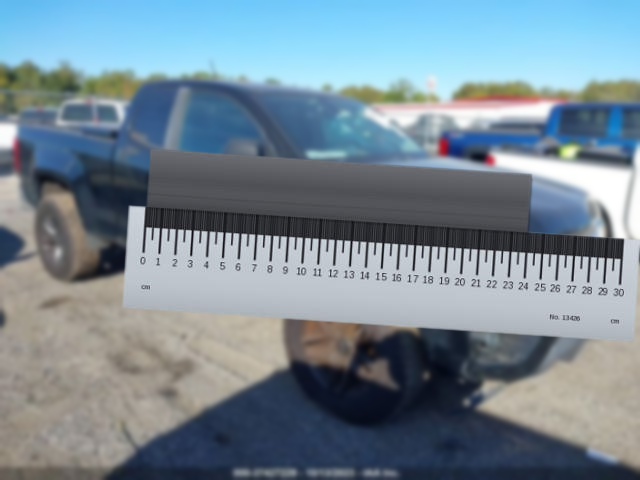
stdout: {"value": 24, "unit": "cm"}
